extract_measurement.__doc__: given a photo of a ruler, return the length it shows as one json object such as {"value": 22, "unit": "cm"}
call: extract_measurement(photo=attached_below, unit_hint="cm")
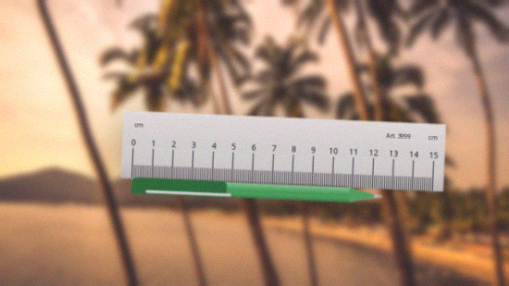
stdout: {"value": 12.5, "unit": "cm"}
